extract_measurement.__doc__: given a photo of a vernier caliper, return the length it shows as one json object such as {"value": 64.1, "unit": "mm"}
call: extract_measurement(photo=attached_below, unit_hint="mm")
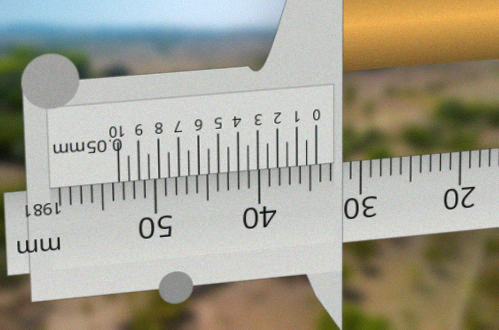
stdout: {"value": 34.4, "unit": "mm"}
